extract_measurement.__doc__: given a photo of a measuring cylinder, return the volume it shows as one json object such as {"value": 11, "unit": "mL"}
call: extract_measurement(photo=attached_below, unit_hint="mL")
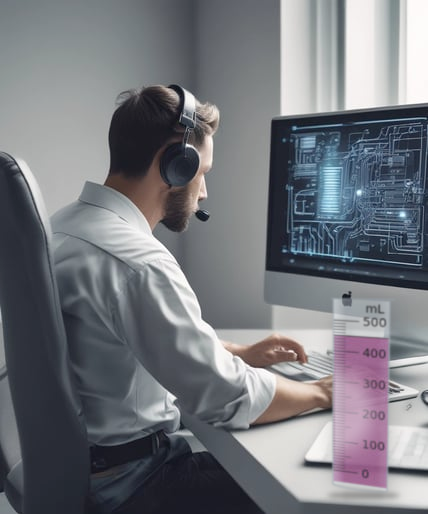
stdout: {"value": 450, "unit": "mL"}
